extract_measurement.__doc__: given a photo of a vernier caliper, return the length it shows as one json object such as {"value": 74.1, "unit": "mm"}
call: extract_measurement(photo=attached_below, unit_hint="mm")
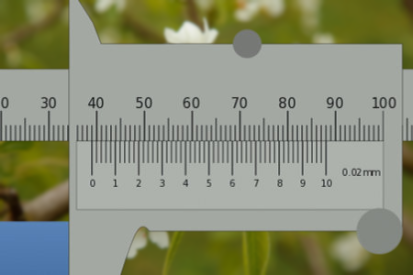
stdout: {"value": 39.0, "unit": "mm"}
